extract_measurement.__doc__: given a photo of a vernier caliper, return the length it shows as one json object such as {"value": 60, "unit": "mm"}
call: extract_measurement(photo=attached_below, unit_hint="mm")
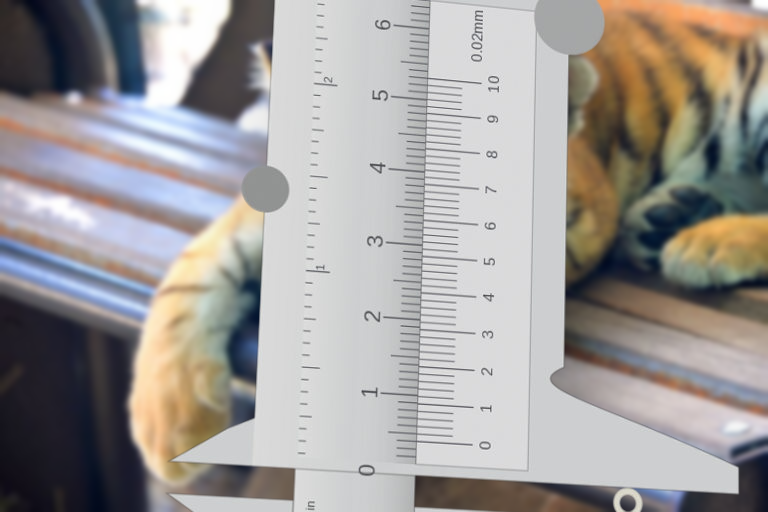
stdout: {"value": 4.0, "unit": "mm"}
